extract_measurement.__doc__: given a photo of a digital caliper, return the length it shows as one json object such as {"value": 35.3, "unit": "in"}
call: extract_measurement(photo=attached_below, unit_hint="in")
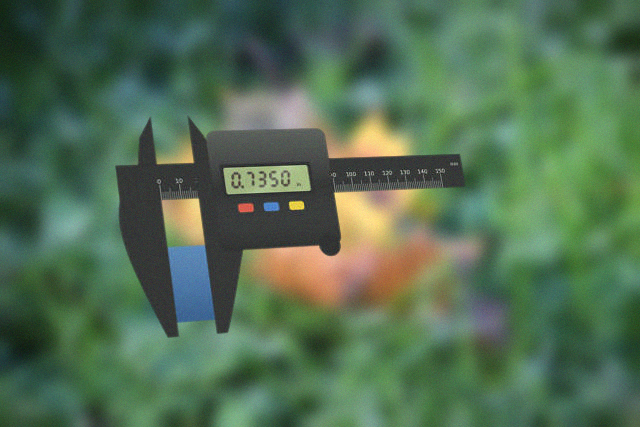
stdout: {"value": 0.7350, "unit": "in"}
